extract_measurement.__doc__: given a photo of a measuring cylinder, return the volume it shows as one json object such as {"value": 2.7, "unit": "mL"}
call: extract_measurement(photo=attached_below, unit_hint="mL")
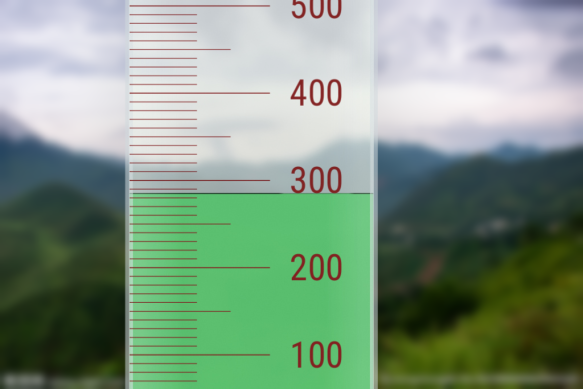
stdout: {"value": 285, "unit": "mL"}
